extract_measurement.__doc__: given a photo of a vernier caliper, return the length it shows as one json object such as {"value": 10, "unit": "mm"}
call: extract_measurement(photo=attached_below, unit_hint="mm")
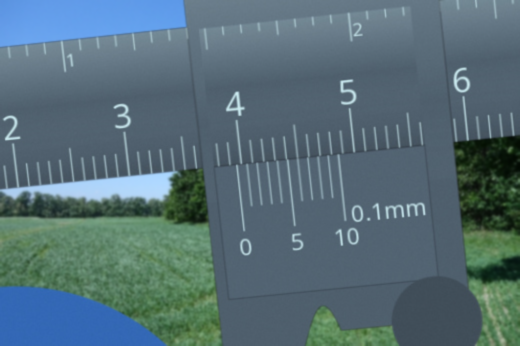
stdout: {"value": 39.6, "unit": "mm"}
